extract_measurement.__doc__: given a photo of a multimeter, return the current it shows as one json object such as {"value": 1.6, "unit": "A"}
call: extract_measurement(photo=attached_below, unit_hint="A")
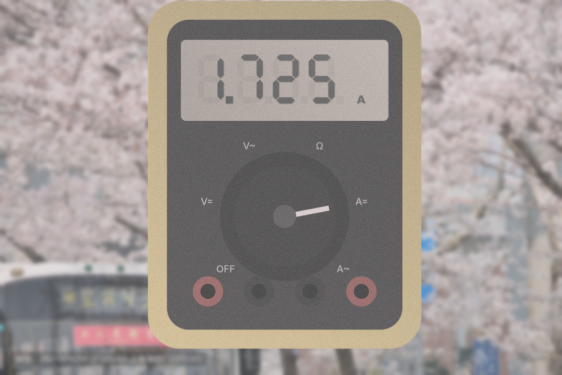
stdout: {"value": 1.725, "unit": "A"}
